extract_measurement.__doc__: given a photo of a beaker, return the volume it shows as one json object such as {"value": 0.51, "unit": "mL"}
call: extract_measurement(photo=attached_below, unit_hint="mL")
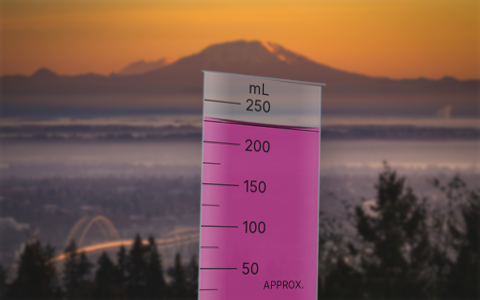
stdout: {"value": 225, "unit": "mL"}
